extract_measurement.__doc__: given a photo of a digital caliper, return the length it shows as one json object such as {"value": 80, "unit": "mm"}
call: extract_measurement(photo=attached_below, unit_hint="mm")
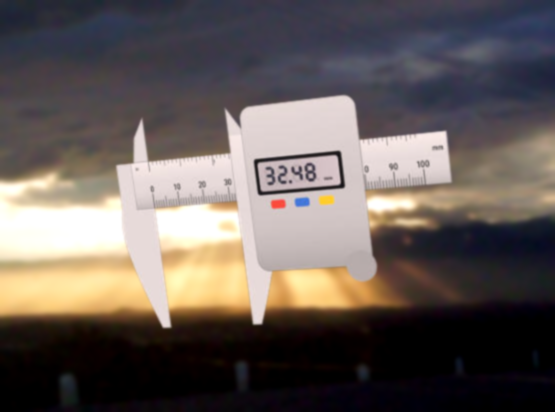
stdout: {"value": 32.48, "unit": "mm"}
